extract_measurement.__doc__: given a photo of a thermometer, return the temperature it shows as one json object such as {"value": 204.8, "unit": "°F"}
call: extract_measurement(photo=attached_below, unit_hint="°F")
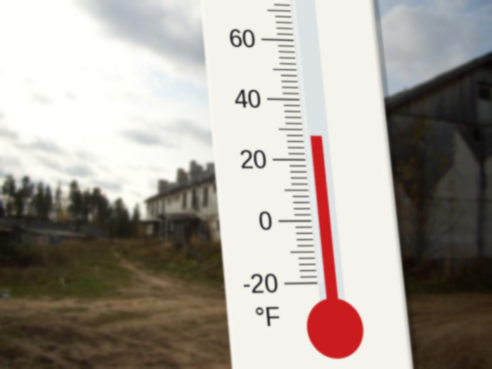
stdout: {"value": 28, "unit": "°F"}
